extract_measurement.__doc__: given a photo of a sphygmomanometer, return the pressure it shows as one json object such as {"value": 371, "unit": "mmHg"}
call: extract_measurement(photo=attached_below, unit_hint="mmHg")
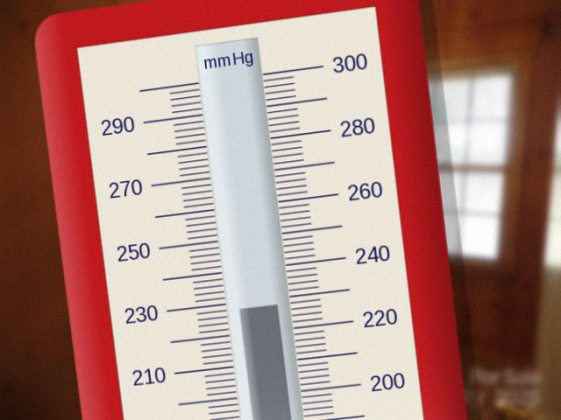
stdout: {"value": 228, "unit": "mmHg"}
